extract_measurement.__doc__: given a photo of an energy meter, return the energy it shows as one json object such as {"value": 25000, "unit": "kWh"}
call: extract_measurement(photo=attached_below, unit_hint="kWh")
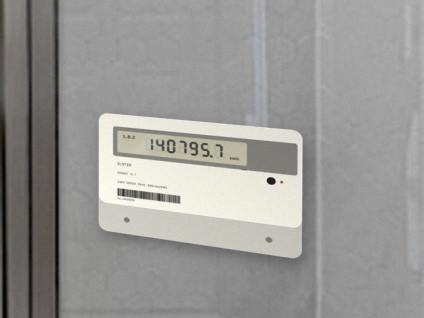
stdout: {"value": 140795.7, "unit": "kWh"}
